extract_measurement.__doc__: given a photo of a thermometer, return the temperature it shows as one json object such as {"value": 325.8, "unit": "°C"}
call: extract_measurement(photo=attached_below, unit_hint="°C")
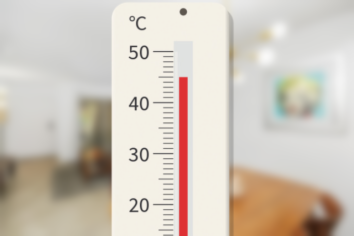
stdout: {"value": 45, "unit": "°C"}
